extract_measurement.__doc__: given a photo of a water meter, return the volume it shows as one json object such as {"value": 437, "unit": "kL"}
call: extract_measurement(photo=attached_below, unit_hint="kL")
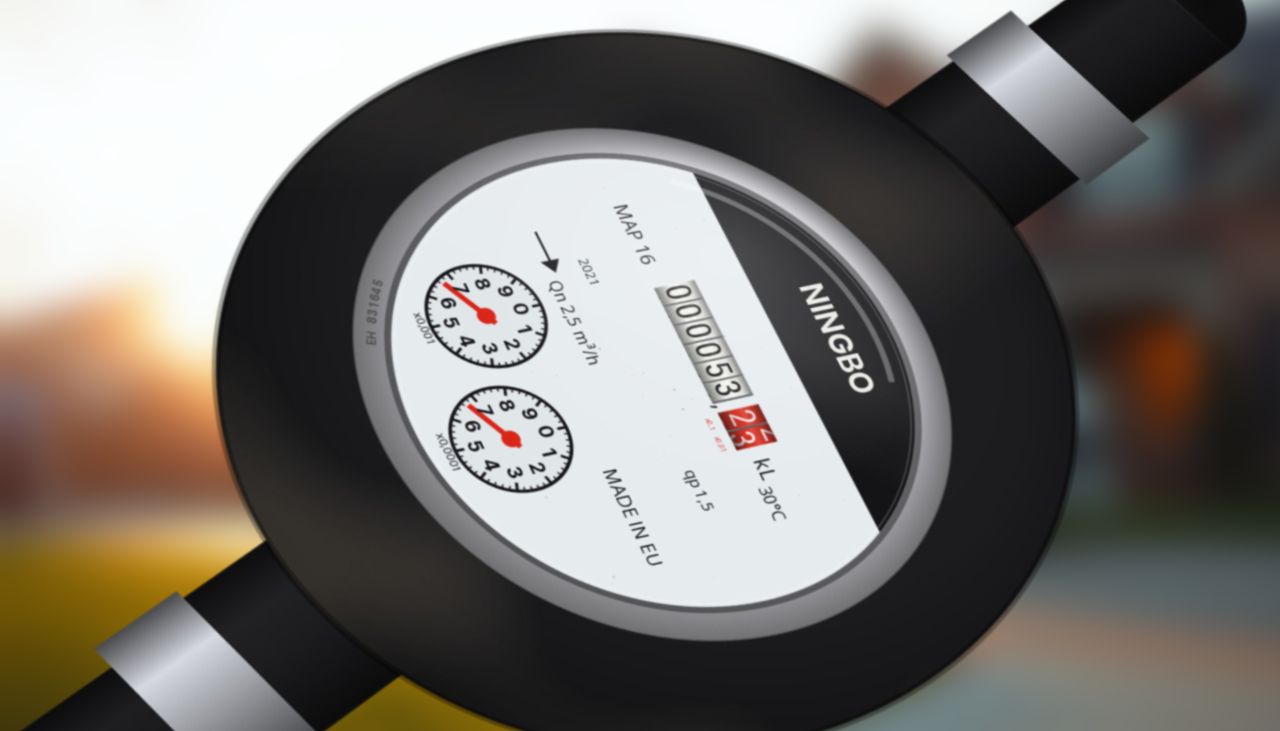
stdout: {"value": 53.2266, "unit": "kL"}
